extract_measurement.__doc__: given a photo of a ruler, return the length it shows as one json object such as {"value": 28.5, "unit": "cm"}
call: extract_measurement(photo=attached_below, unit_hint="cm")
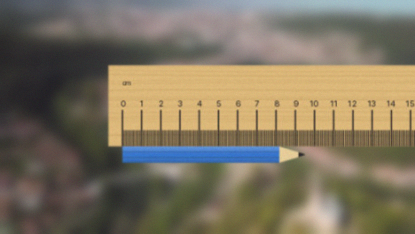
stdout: {"value": 9.5, "unit": "cm"}
